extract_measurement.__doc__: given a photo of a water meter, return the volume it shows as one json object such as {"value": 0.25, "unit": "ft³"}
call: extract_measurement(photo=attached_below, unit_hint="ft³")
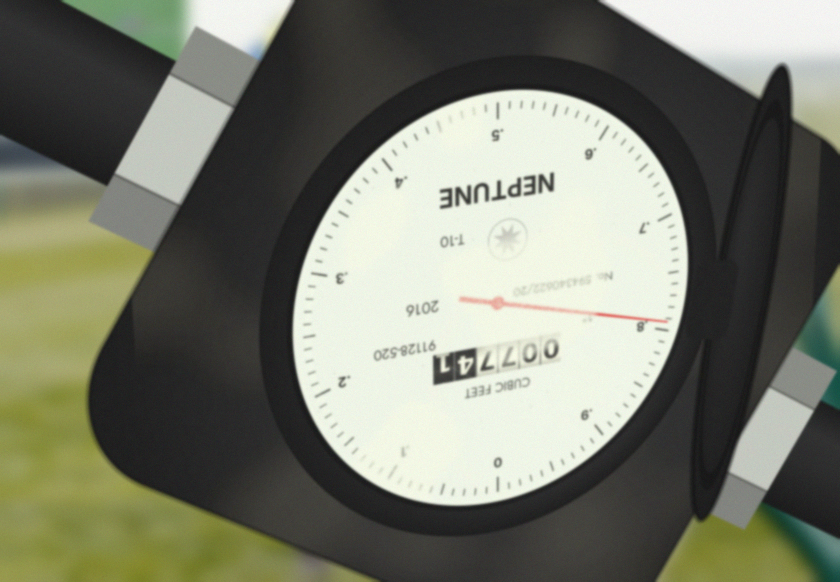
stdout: {"value": 7740.79, "unit": "ft³"}
